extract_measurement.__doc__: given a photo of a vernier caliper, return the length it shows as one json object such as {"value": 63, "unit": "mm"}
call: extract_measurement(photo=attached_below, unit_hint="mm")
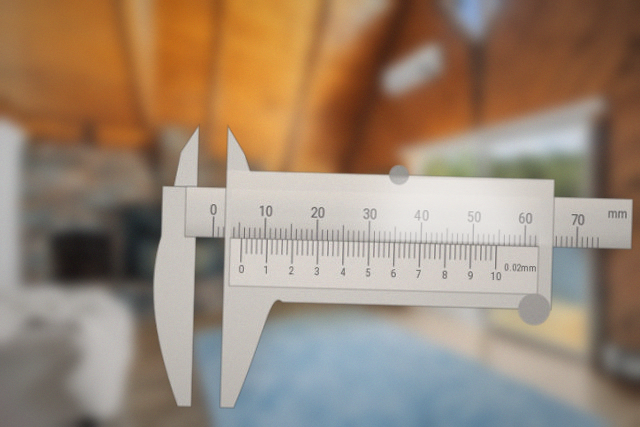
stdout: {"value": 5.5, "unit": "mm"}
